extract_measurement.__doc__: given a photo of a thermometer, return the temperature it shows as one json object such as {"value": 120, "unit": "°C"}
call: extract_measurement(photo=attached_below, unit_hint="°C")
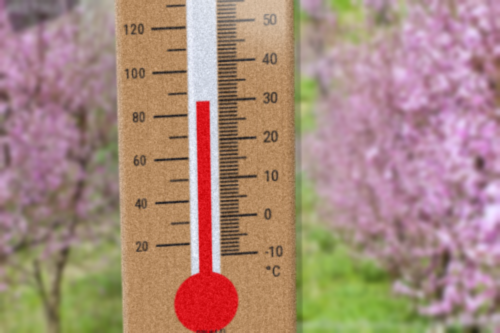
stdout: {"value": 30, "unit": "°C"}
